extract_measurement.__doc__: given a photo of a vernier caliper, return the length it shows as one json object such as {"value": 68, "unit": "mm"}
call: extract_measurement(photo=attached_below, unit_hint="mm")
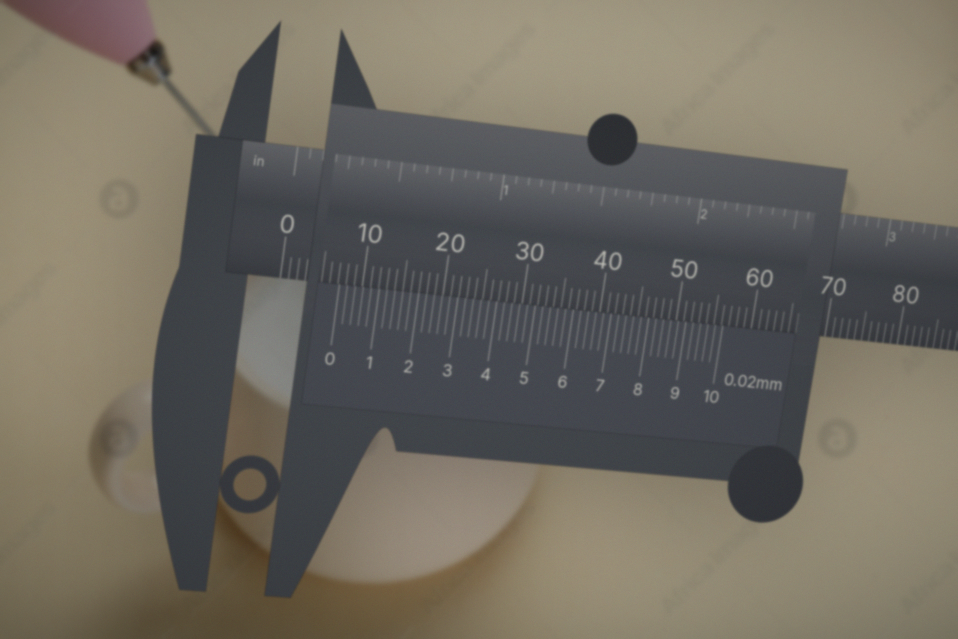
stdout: {"value": 7.2, "unit": "mm"}
